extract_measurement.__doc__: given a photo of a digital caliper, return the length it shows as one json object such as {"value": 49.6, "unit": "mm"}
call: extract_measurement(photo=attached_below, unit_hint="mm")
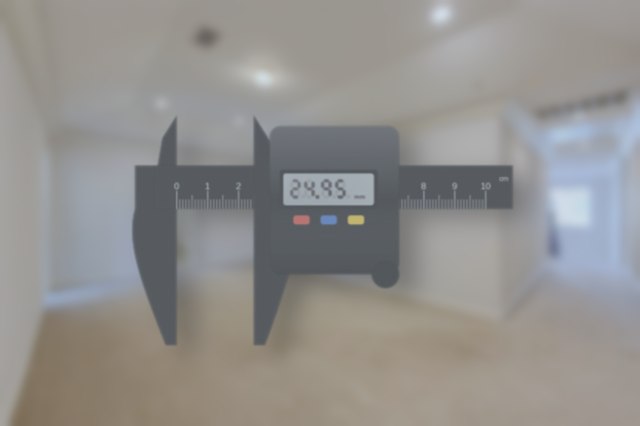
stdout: {"value": 24.95, "unit": "mm"}
